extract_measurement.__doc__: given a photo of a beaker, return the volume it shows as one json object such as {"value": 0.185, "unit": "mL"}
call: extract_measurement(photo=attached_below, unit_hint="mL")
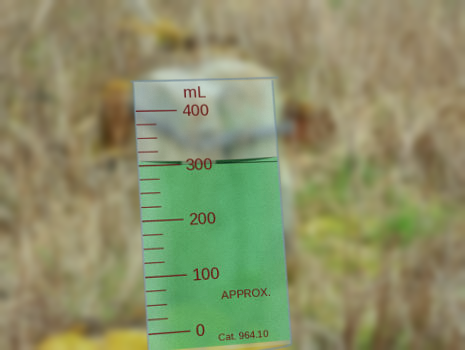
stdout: {"value": 300, "unit": "mL"}
